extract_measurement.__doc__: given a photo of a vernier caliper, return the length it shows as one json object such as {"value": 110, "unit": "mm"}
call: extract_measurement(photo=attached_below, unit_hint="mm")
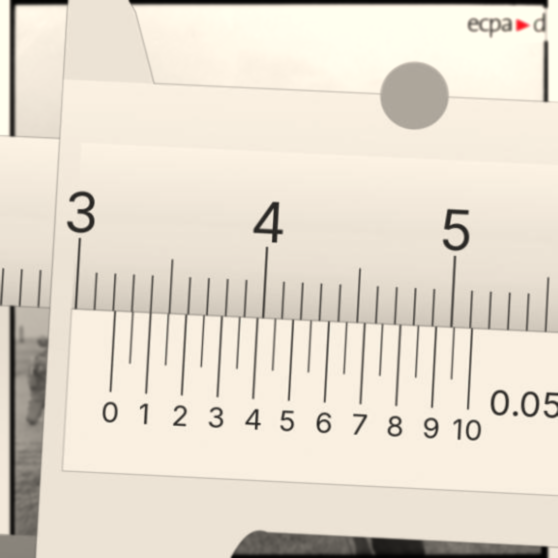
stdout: {"value": 32.1, "unit": "mm"}
